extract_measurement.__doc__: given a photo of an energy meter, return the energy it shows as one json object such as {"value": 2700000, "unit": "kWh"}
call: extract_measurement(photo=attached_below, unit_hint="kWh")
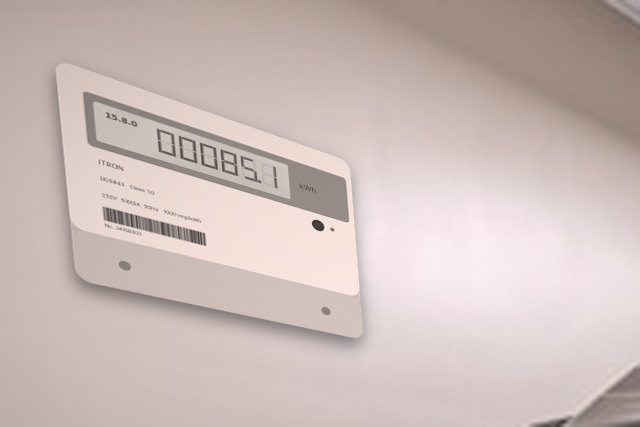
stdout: {"value": 85.1, "unit": "kWh"}
